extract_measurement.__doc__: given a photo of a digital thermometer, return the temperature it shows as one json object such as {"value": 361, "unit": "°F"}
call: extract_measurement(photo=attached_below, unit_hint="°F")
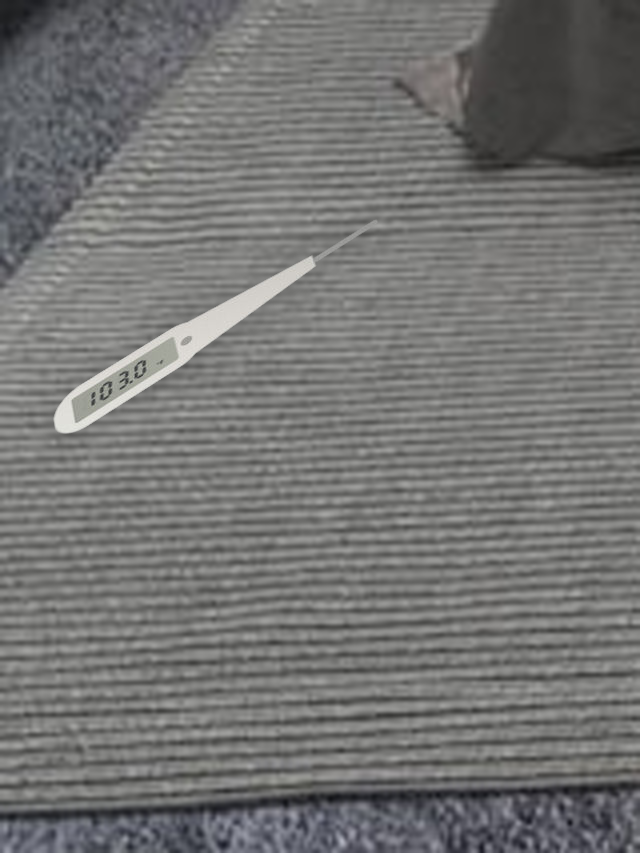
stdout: {"value": 103.0, "unit": "°F"}
